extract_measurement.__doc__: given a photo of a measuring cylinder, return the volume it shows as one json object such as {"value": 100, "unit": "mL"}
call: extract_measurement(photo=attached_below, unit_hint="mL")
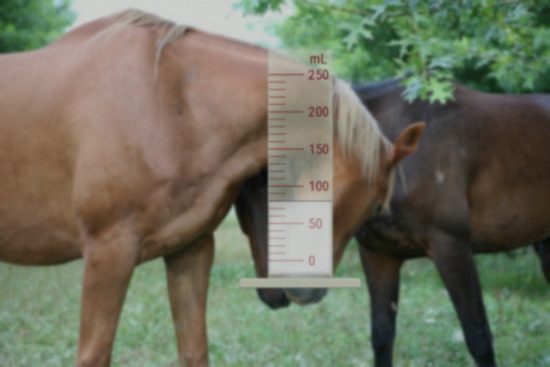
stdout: {"value": 80, "unit": "mL"}
